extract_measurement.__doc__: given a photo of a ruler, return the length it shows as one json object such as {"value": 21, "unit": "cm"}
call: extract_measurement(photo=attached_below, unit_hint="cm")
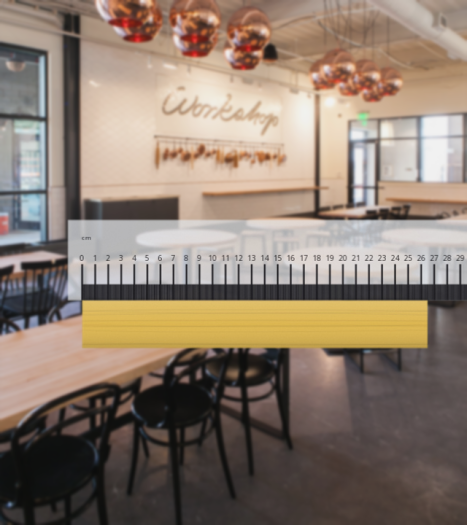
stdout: {"value": 26.5, "unit": "cm"}
